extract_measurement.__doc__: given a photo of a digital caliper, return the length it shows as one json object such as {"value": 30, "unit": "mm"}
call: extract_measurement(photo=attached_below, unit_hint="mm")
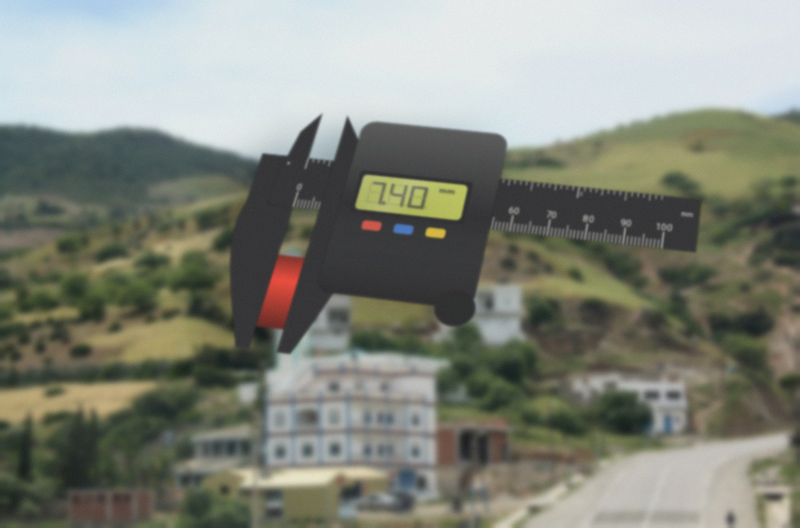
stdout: {"value": 7.40, "unit": "mm"}
